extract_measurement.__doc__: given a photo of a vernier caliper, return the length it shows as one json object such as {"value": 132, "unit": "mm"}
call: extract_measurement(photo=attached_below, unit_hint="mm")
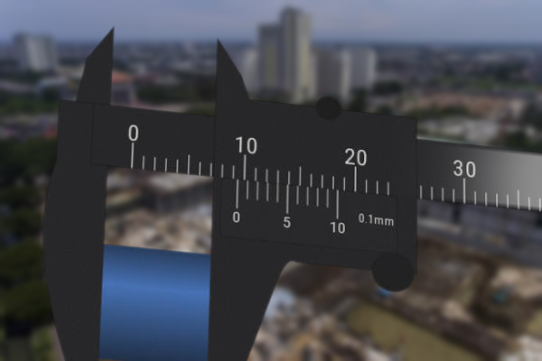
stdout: {"value": 9.4, "unit": "mm"}
